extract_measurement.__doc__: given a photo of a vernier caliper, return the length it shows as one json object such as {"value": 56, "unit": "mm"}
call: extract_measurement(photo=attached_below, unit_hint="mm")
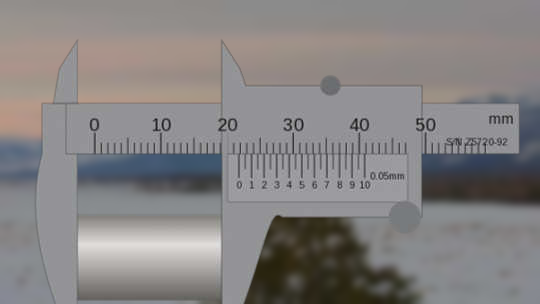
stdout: {"value": 21.8, "unit": "mm"}
